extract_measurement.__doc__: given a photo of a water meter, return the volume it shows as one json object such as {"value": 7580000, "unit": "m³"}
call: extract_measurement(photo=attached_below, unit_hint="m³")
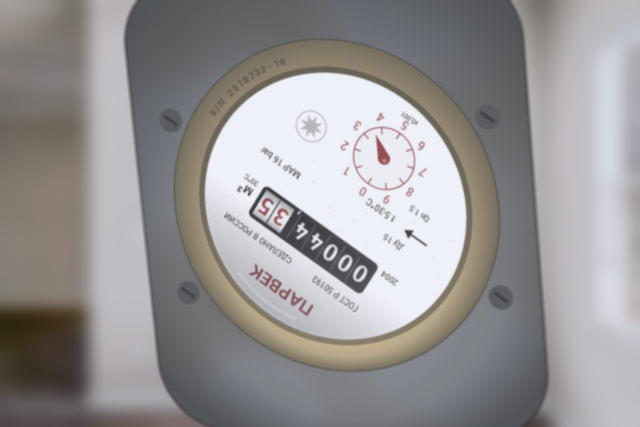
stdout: {"value": 44.353, "unit": "m³"}
